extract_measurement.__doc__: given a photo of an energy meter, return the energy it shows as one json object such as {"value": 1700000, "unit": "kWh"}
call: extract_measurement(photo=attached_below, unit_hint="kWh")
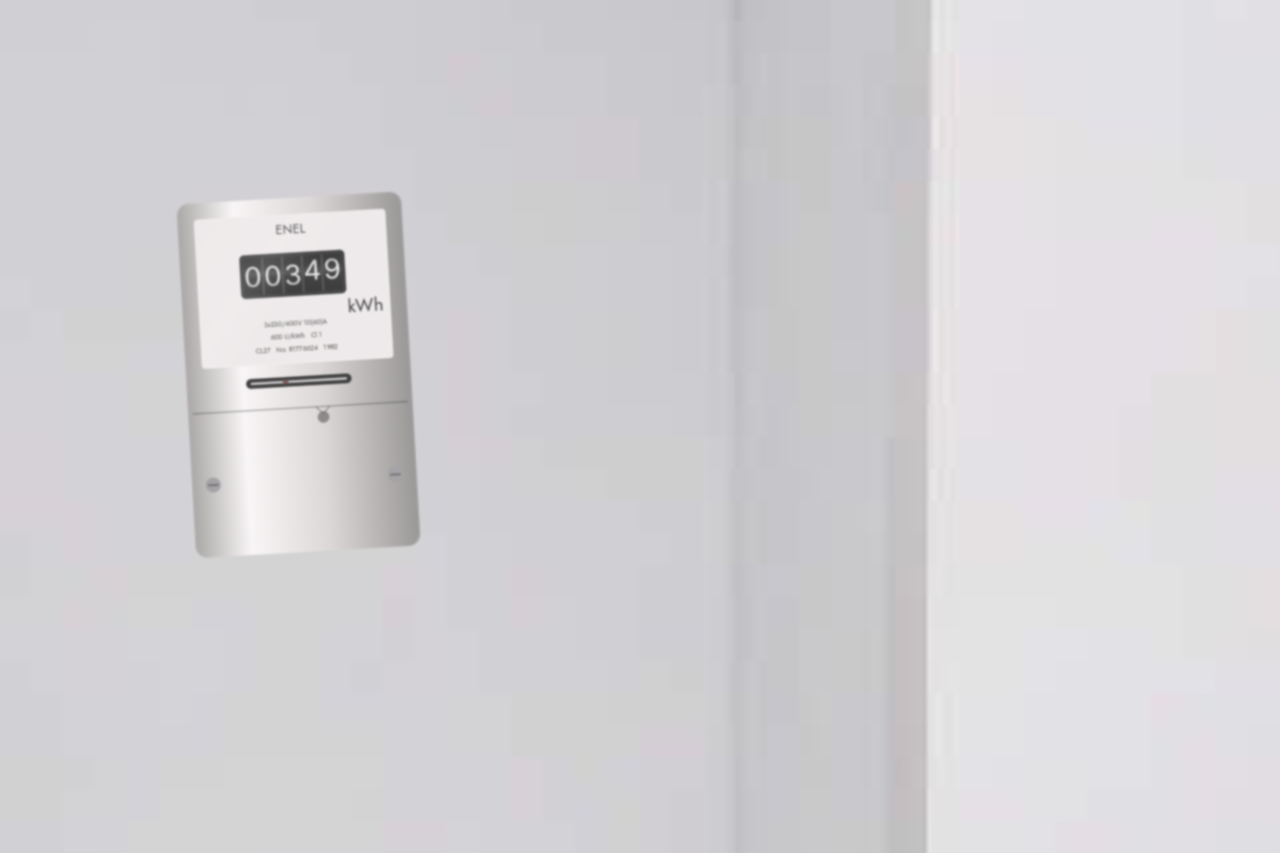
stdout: {"value": 349, "unit": "kWh"}
